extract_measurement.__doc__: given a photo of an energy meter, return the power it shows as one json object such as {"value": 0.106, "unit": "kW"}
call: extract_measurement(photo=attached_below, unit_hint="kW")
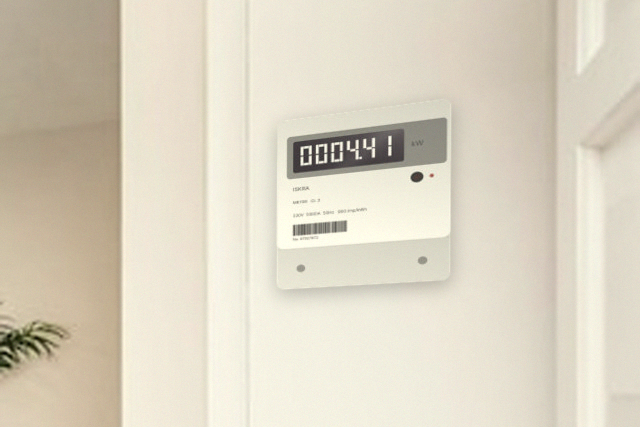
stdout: {"value": 4.41, "unit": "kW"}
